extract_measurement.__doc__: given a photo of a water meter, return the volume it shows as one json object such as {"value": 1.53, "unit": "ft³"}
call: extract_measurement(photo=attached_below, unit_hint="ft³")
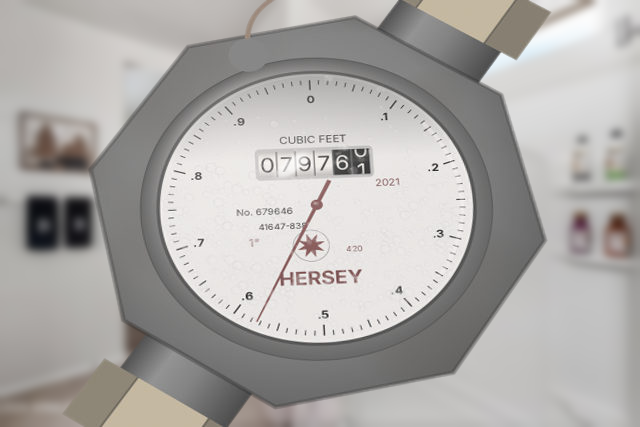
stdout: {"value": 79760.57, "unit": "ft³"}
